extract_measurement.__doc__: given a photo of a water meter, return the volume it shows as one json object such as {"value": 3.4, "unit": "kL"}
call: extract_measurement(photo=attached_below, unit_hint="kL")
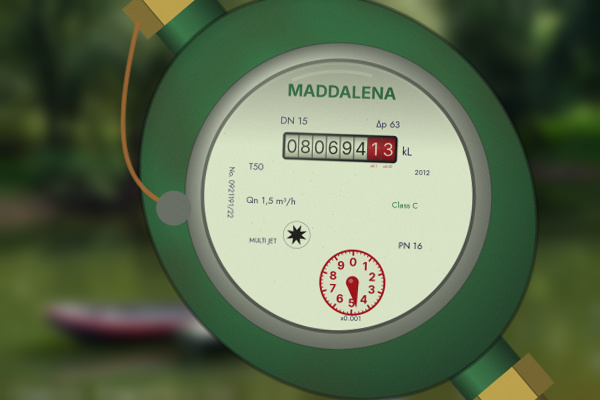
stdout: {"value": 80694.134, "unit": "kL"}
